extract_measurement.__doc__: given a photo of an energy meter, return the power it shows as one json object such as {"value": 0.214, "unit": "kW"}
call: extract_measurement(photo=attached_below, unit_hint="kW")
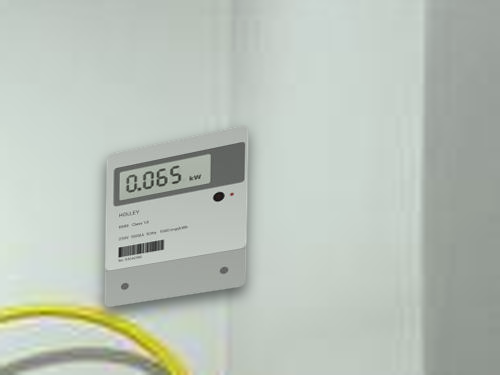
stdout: {"value": 0.065, "unit": "kW"}
